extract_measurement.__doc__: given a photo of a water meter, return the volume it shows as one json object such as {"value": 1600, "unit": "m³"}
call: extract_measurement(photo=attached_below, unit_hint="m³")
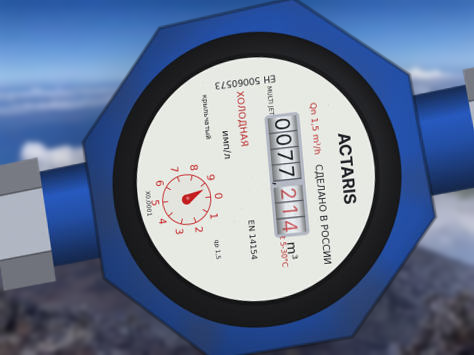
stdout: {"value": 77.2139, "unit": "m³"}
